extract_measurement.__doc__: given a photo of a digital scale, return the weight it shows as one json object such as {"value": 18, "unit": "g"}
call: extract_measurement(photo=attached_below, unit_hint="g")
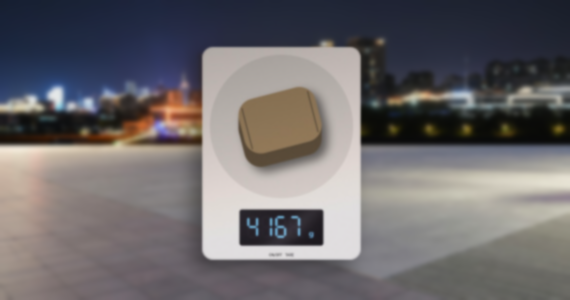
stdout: {"value": 4167, "unit": "g"}
